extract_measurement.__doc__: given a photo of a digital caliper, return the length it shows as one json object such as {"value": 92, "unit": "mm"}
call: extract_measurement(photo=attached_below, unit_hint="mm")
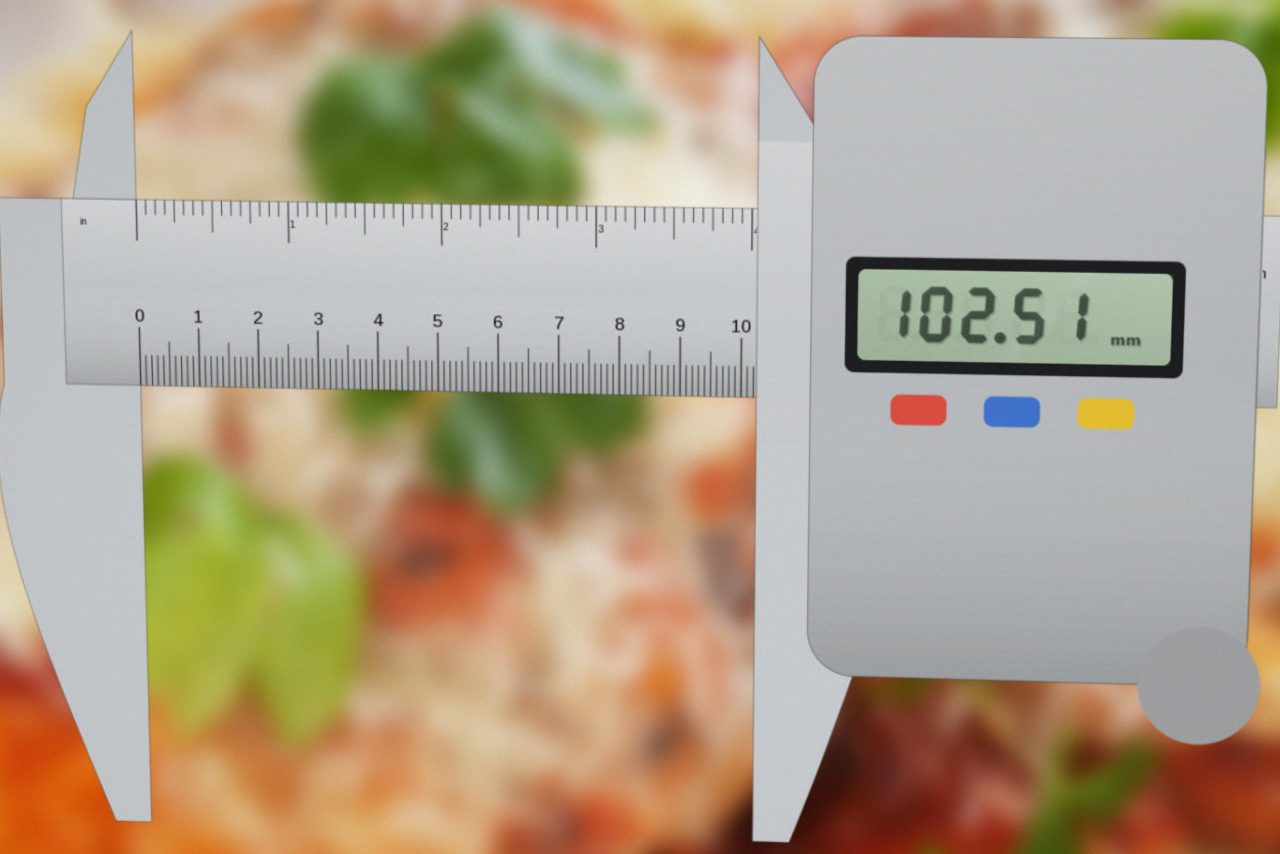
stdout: {"value": 102.51, "unit": "mm"}
